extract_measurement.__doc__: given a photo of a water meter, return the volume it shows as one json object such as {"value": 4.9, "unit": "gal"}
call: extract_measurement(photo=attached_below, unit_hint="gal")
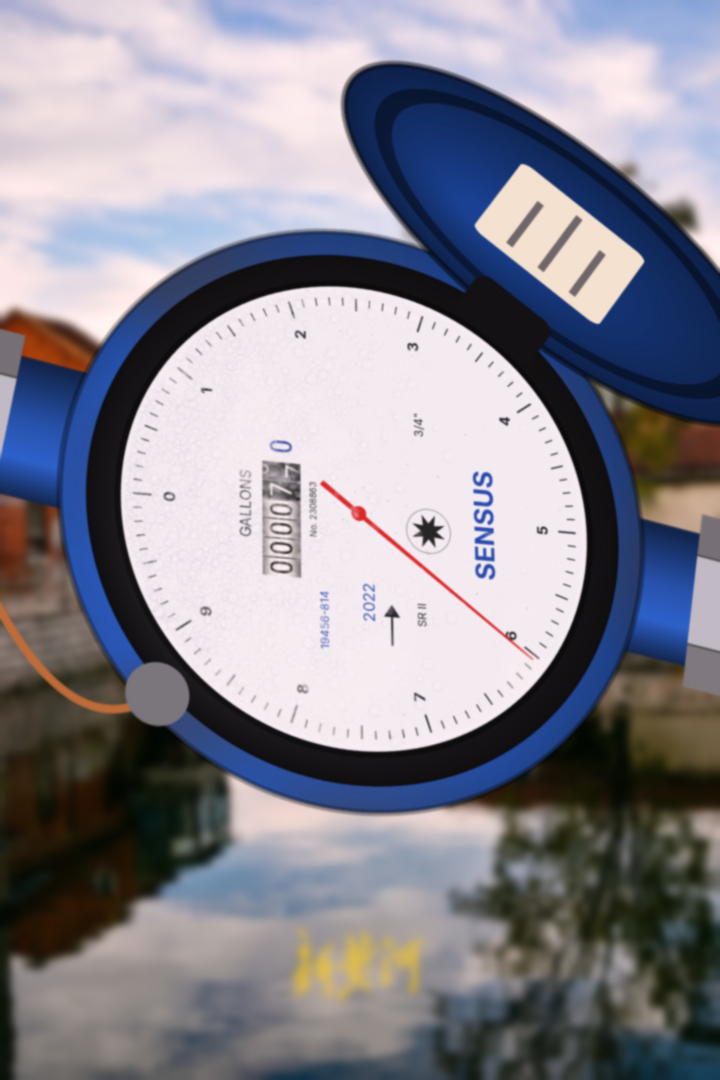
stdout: {"value": 766.0, "unit": "gal"}
